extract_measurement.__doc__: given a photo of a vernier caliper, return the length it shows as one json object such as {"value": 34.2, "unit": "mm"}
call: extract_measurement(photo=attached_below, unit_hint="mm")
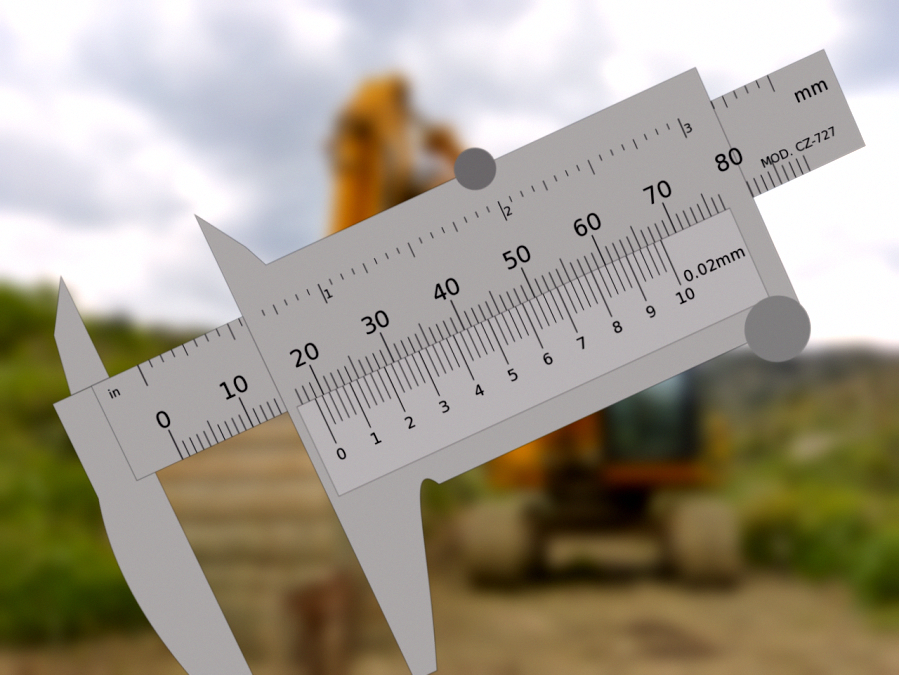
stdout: {"value": 18.8, "unit": "mm"}
